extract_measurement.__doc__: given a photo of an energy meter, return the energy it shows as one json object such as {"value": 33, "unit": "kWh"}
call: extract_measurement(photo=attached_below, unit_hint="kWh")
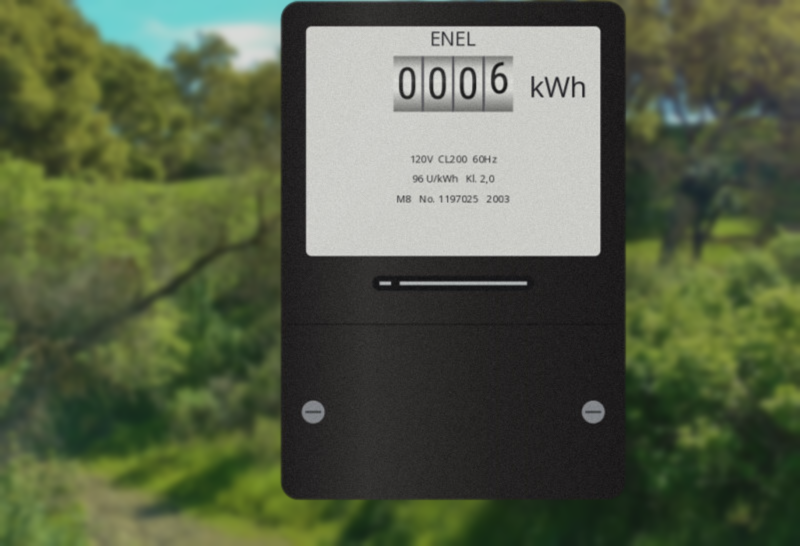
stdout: {"value": 6, "unit": "kWh"}
